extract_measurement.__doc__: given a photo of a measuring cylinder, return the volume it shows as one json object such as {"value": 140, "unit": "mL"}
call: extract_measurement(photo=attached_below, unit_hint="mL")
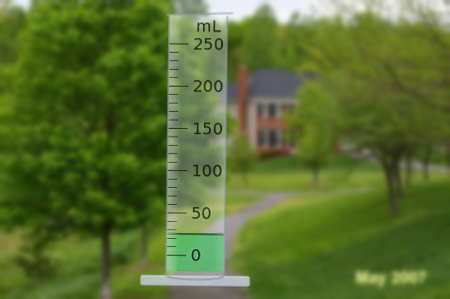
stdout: {"value": 25, "unit": "mL"}
